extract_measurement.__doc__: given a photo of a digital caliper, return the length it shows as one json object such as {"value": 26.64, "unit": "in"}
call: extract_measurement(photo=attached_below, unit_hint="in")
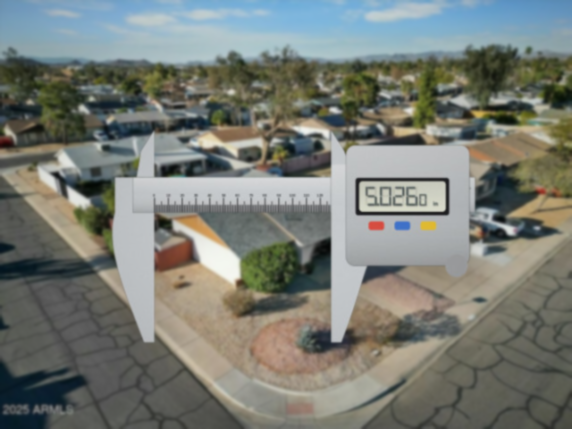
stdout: {"value": 5.0260, "unit": "in"}
